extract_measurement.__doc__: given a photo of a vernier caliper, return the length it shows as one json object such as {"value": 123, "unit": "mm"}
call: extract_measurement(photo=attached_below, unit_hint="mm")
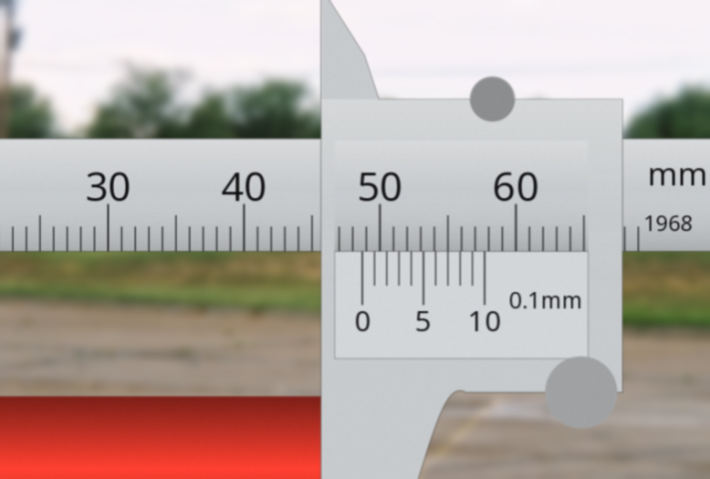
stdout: {"value": 48.7, "unit": "mm"}
